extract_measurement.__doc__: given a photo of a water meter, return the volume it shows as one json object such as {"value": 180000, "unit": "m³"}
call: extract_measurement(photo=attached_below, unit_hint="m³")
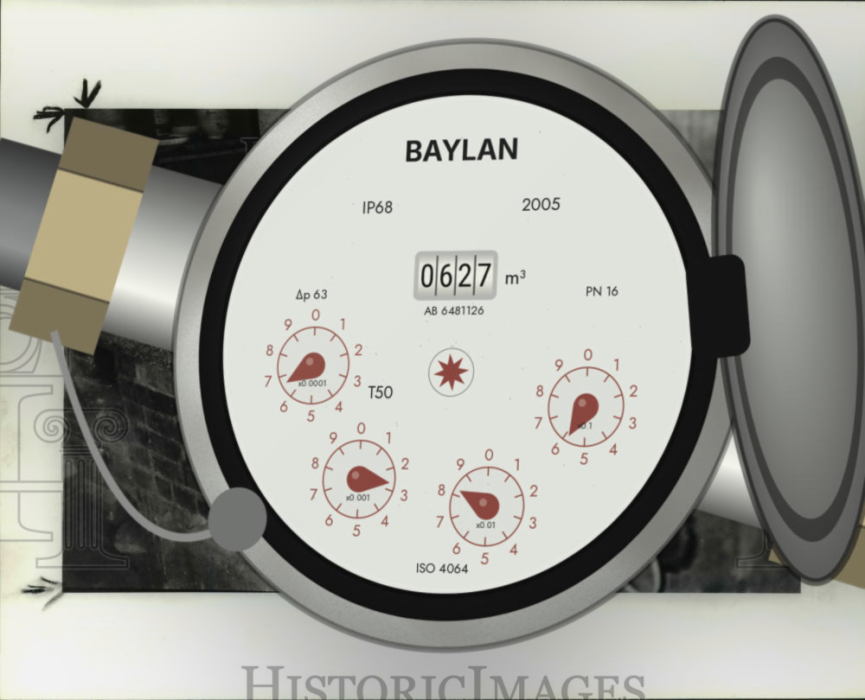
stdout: {"value": 627.5826, "unit": "m³"}
